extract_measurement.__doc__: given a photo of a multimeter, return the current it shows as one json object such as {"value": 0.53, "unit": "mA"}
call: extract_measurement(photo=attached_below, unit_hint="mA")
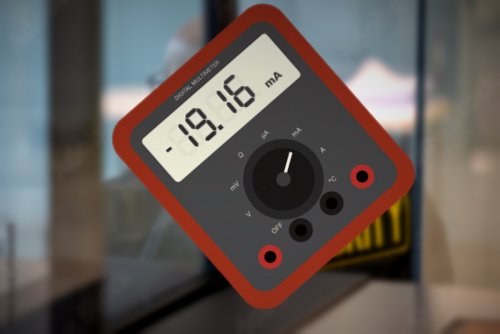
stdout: {"value": -19.16, "unit": "mA"}
